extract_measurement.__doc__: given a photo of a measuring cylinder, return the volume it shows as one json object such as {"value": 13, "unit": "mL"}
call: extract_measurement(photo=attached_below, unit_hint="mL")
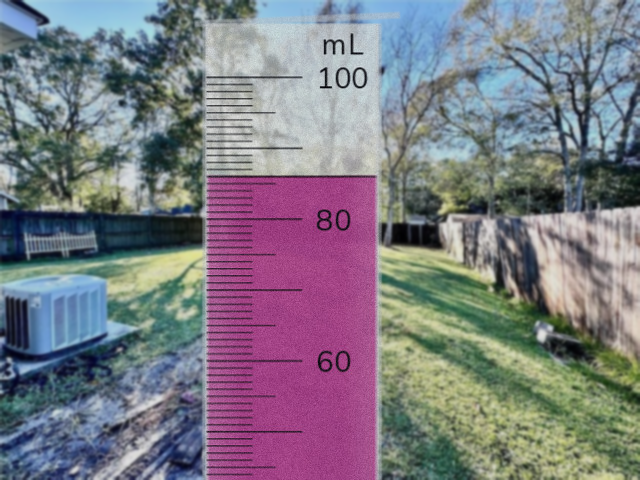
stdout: {"value": 86, "unit": "mL"}
